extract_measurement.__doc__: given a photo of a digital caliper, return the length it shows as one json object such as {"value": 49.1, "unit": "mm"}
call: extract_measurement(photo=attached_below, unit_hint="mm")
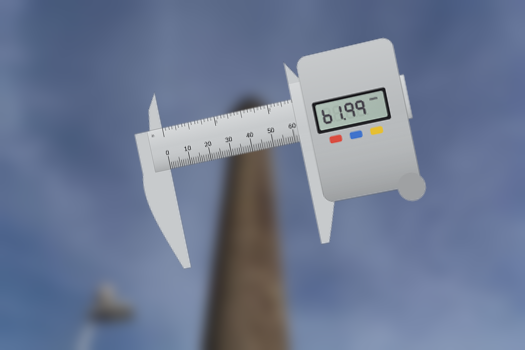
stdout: {"value": 61.99, "unit": "mm"}
